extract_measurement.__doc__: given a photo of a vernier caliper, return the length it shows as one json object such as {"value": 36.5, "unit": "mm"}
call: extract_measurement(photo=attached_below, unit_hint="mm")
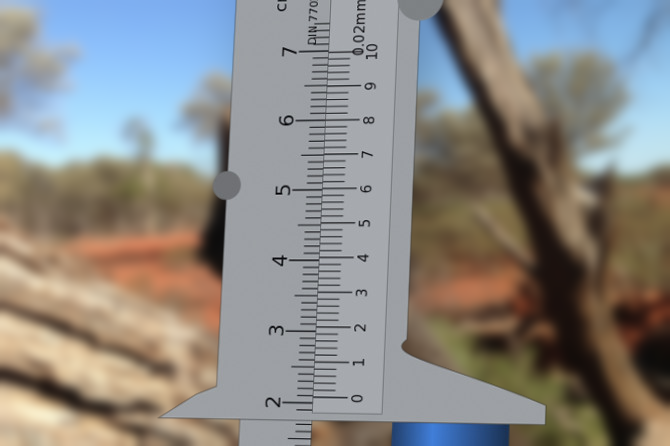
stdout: {"value": 20.8, "unit": "mm"}
